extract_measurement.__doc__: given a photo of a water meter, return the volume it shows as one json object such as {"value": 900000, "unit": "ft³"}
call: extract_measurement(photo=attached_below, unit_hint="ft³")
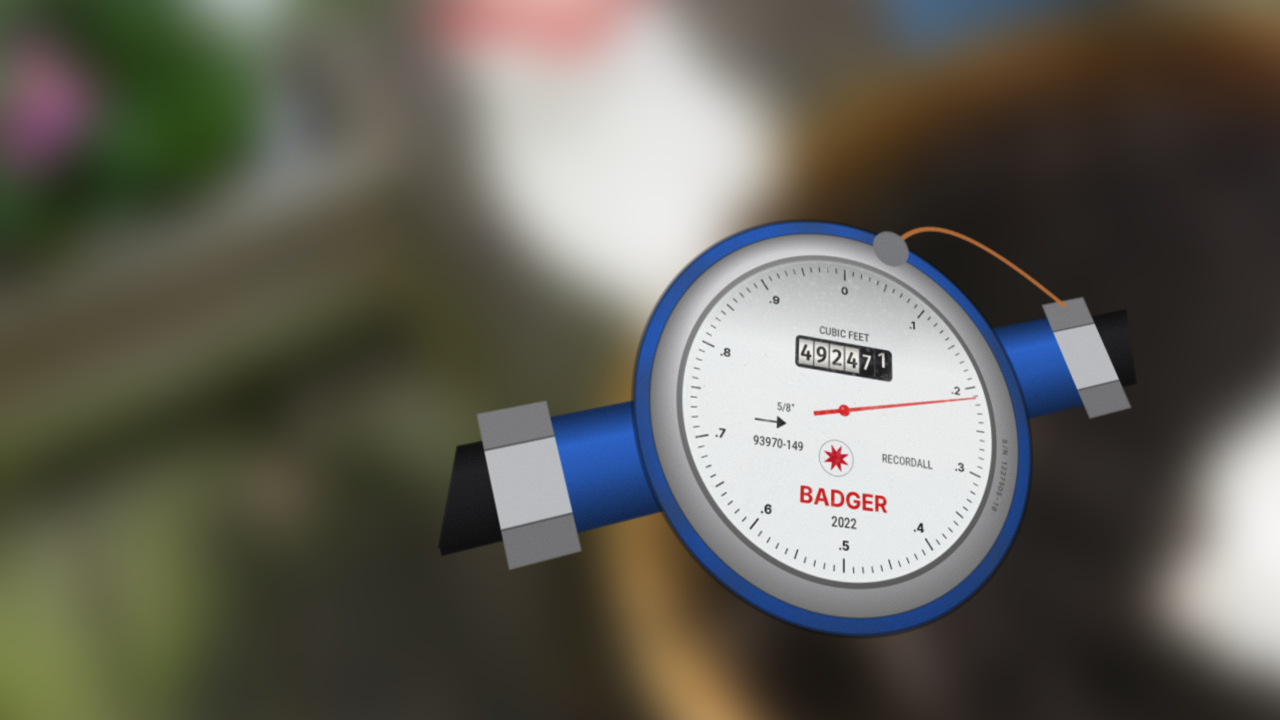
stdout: {"value": 492471.21, "unit": "ft³"}
